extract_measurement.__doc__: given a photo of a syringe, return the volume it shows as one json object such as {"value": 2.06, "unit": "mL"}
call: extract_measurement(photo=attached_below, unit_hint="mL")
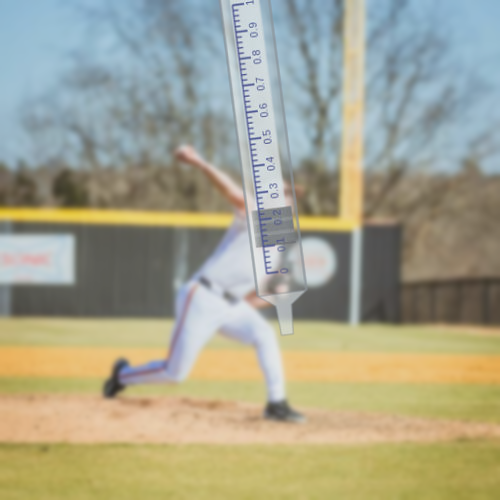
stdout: {"value": 0.1, "unit": "mL"}
